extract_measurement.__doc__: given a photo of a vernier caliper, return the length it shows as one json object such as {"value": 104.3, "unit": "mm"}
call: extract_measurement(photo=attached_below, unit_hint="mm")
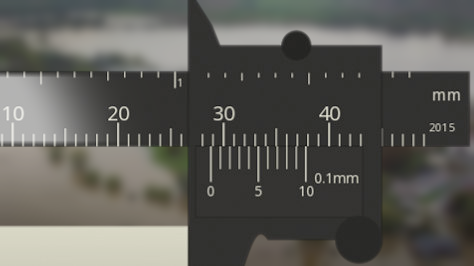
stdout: {"value": 28.8, "unit": "mm"}
